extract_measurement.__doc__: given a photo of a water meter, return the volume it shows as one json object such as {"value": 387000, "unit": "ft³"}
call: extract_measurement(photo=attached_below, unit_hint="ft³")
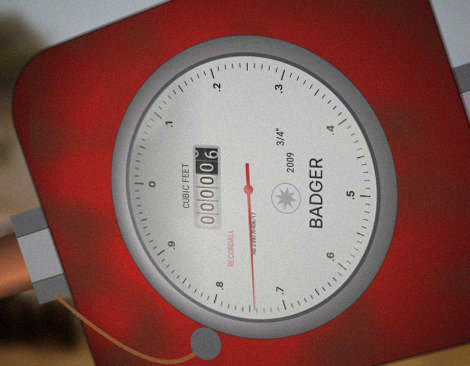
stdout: {"value": 5.74, "unit": "ft³"}
